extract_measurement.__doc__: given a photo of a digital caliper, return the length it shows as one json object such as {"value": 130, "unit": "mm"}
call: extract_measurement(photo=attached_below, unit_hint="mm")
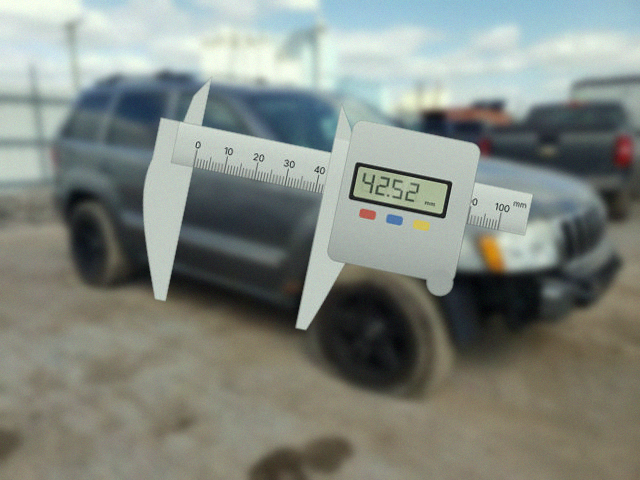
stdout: {"value": 42.52, "unit": "mm"}
